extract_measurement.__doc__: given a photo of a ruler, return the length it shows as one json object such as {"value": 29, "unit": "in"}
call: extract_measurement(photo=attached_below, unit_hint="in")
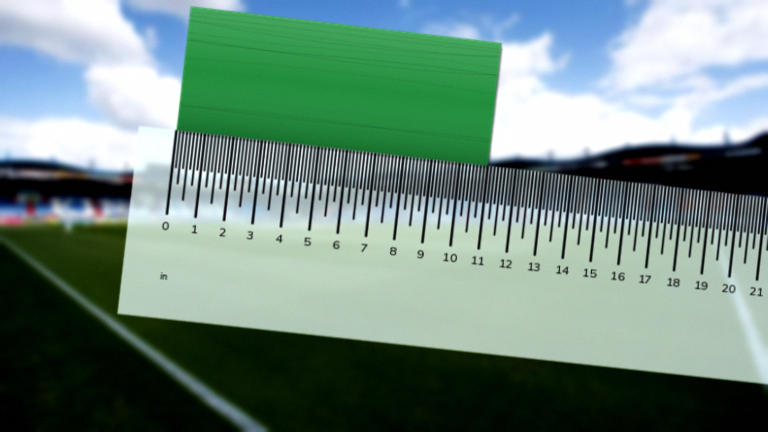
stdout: {"value": 11, "unit": "in"}
